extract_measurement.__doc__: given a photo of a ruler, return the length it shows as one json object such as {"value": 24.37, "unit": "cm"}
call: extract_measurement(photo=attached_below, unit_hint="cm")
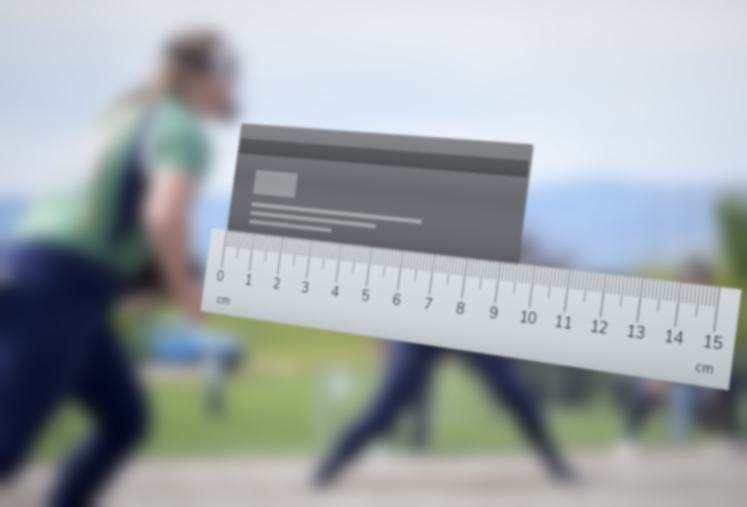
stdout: {"value": 9.5, "unit": "cm"}
